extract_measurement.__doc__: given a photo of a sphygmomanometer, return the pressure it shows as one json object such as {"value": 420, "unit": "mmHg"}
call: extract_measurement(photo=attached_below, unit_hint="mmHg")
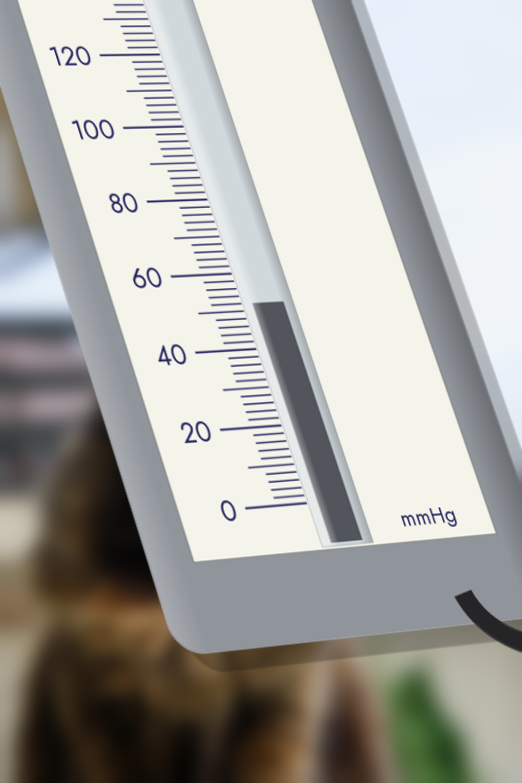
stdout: {"value": 52, "unit": "mmHg"}
